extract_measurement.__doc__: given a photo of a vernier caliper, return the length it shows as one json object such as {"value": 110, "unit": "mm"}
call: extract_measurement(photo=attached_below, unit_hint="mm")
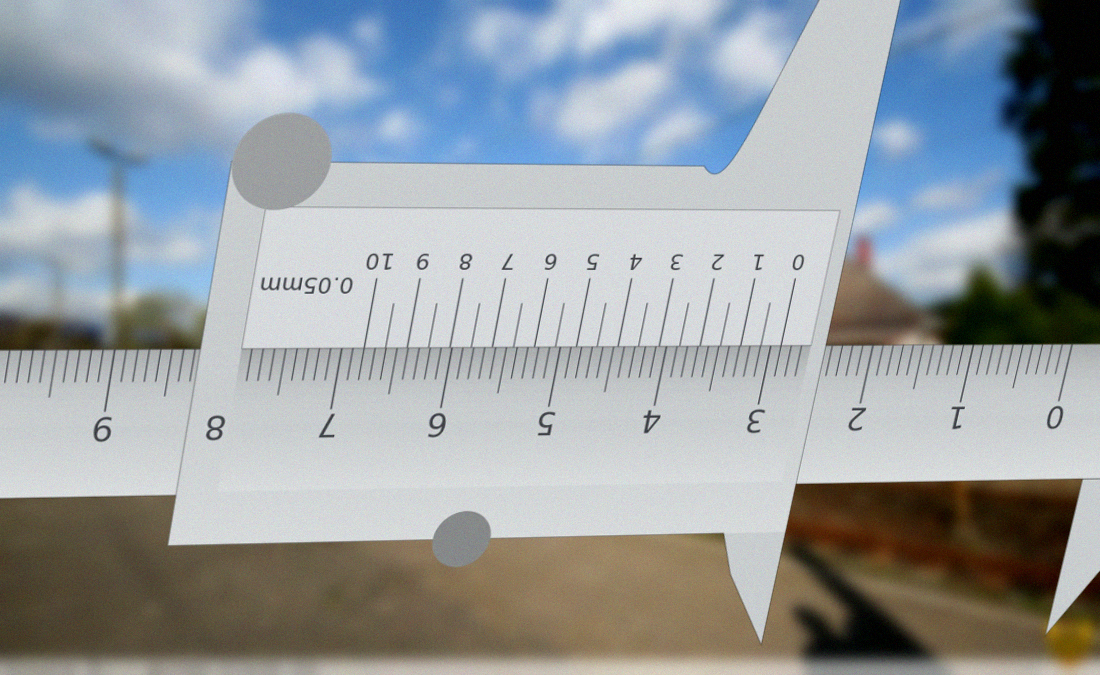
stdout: {"value": 29.0, "unit": "mm"}
